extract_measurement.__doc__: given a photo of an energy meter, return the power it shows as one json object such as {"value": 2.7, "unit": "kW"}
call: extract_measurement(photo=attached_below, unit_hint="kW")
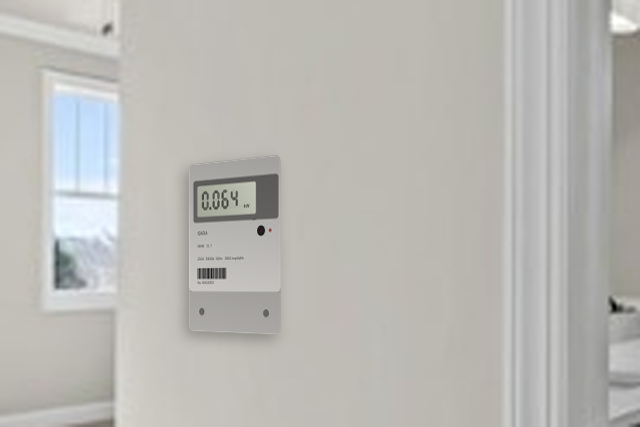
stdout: {"value": 0.064, "unit": "kW"}
